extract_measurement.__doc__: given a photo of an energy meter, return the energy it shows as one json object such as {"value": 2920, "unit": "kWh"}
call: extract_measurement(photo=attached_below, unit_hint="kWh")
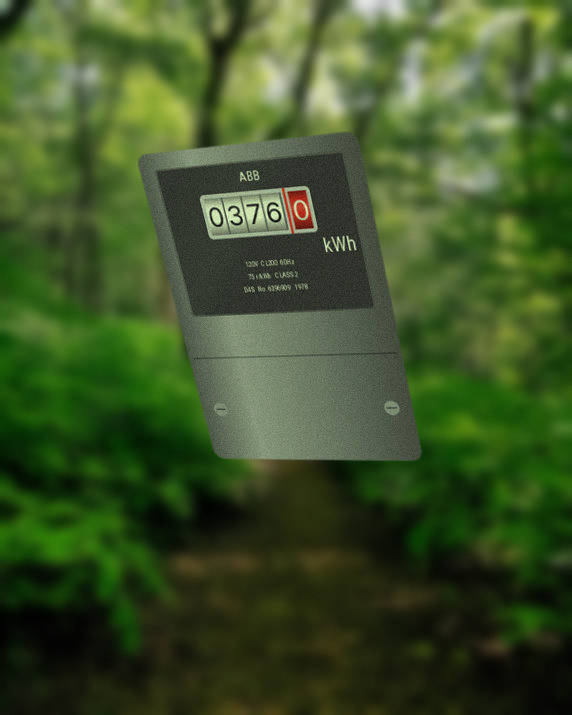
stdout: {"value": 376.0, "unit": "kWh"}
